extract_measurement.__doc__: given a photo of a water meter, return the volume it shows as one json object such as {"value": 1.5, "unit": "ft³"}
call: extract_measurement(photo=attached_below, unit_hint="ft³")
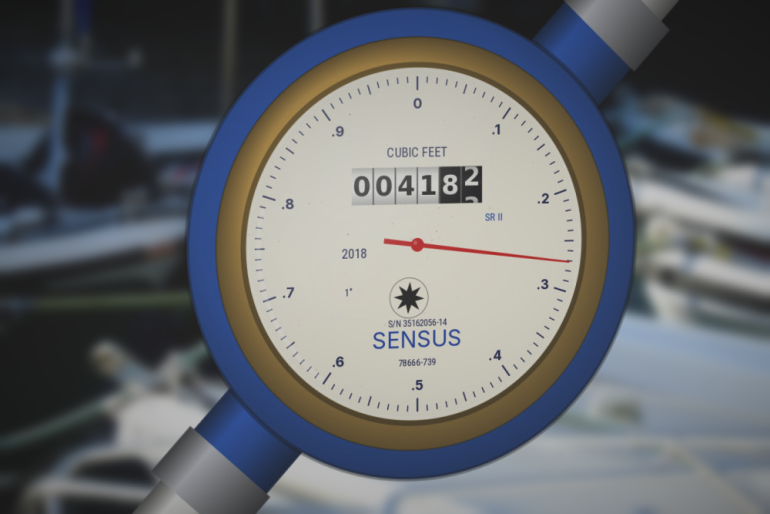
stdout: {"value": 4182.27, "unit": "ft³"}
